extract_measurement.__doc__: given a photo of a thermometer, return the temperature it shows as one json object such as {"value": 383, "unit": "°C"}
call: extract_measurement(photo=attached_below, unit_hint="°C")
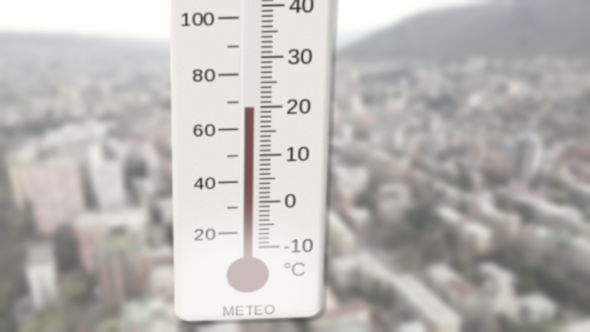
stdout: {"value": 20, "unit": "°C"}
